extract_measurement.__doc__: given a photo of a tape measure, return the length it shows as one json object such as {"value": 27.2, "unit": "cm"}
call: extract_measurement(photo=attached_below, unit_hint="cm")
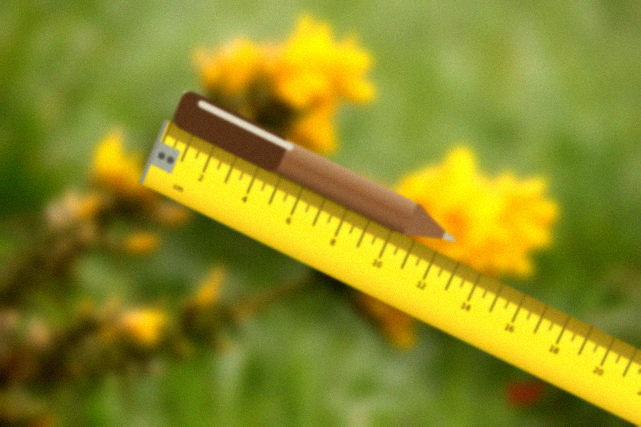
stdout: {"value": 12.5, "unit": "cm"}
